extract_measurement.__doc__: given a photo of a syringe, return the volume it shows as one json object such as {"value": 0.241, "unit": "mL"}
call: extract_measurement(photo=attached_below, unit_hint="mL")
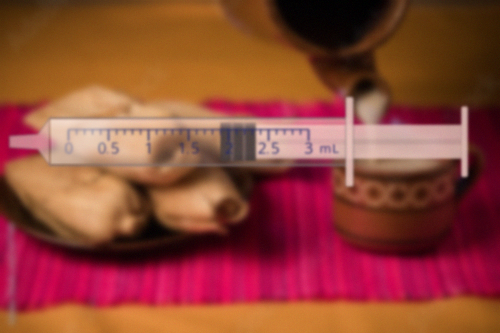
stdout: {"value": 1.9, "unit": "mL"}
